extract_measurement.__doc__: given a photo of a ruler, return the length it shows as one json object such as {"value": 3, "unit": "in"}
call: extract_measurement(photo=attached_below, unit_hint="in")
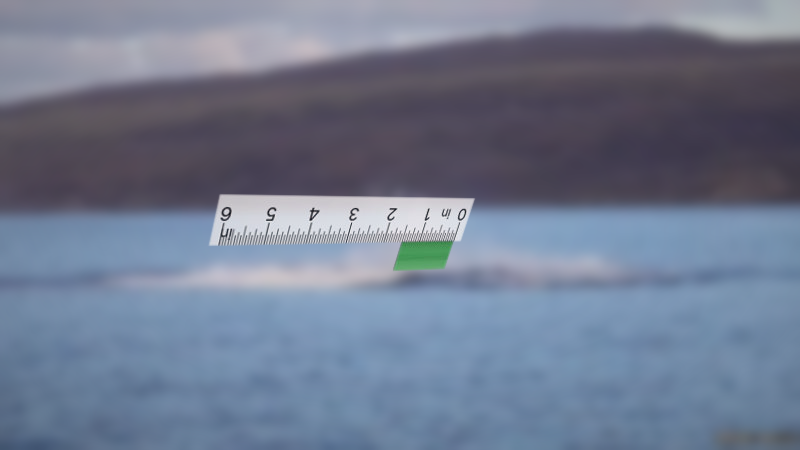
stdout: {"value": 1.5, "unit": "in"}
